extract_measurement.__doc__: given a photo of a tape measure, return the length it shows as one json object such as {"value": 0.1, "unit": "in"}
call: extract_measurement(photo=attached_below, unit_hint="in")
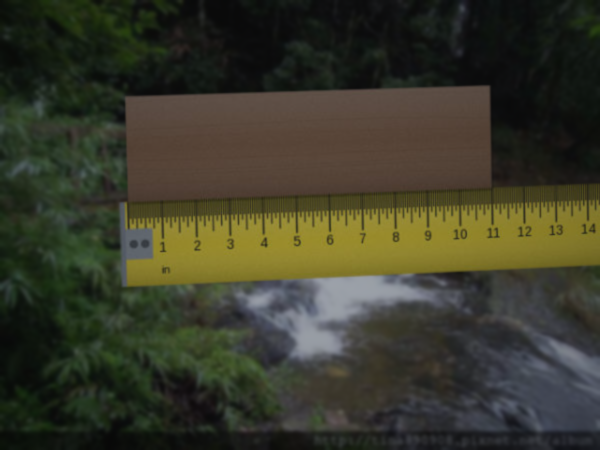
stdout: {"value": 11, "unit": "in"}
